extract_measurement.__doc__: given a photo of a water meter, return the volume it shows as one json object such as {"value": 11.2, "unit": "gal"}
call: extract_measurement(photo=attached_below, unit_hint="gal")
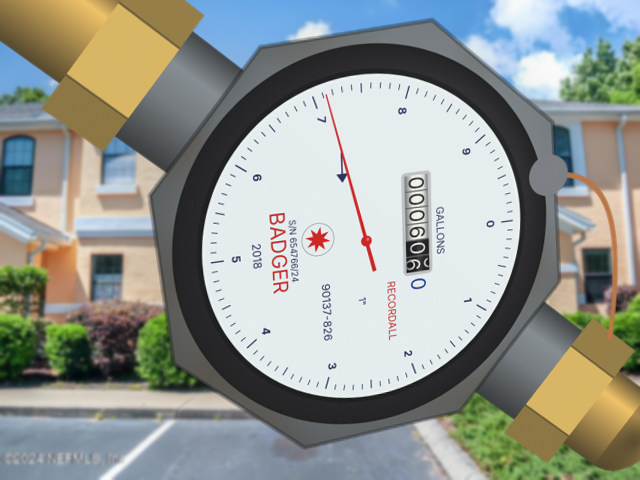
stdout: {"value": 6057.1, "unit": "gal"}
